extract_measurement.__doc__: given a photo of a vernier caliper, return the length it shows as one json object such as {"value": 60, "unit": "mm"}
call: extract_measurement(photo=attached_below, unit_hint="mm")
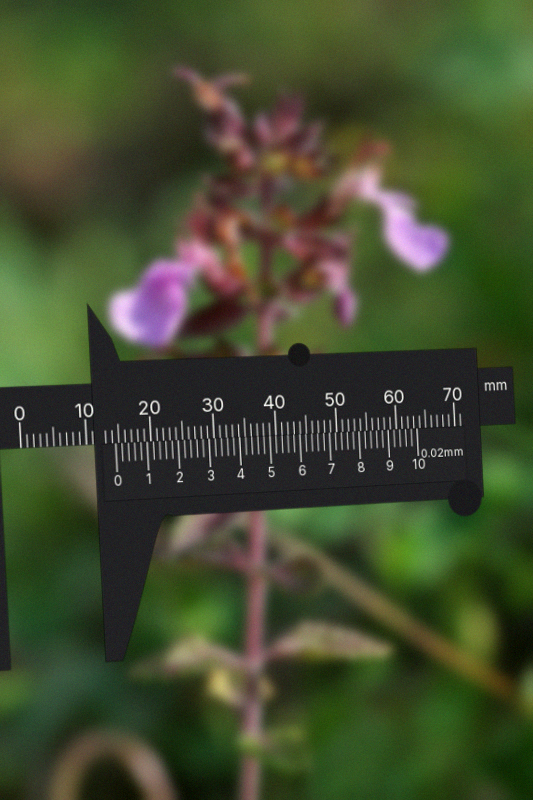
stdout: {"value": 14.5, "unit": "mm"}
